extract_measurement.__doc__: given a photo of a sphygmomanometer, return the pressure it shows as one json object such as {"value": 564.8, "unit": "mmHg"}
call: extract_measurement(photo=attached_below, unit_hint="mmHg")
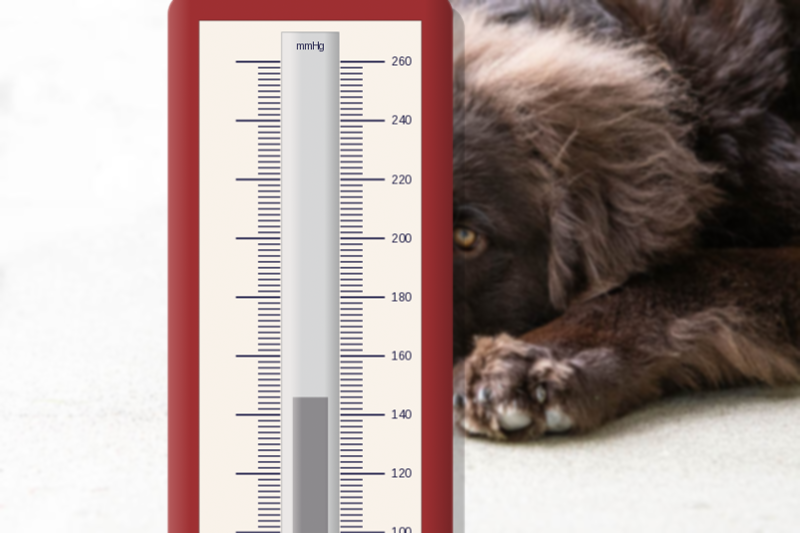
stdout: {"value": 146, "unit": "mmHg"}
